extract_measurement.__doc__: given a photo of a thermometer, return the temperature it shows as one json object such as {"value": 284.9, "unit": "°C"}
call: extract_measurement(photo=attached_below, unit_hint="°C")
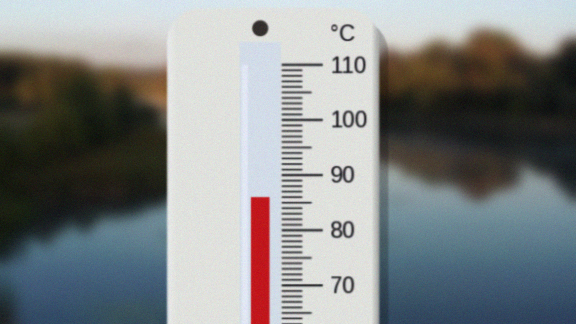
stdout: {"value": 86, "unit": "°C"}
